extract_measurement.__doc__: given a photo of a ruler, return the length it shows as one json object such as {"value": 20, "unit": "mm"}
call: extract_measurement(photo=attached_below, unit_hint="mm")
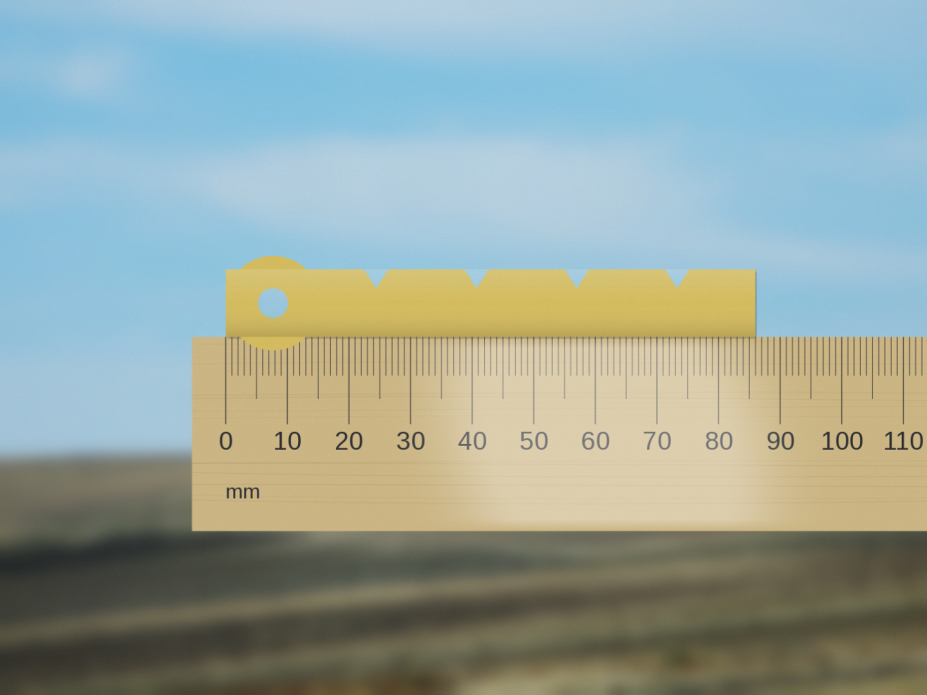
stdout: {"value": 86, "unit": "mm"}
